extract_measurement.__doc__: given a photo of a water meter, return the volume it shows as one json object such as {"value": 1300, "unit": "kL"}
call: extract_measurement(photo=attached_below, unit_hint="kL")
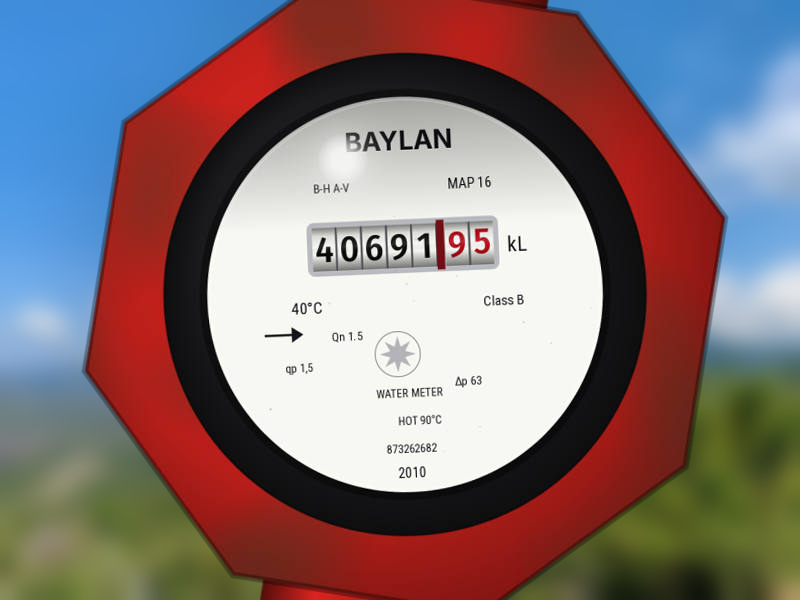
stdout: {"value": 40691.95, "unit": "kL"}
